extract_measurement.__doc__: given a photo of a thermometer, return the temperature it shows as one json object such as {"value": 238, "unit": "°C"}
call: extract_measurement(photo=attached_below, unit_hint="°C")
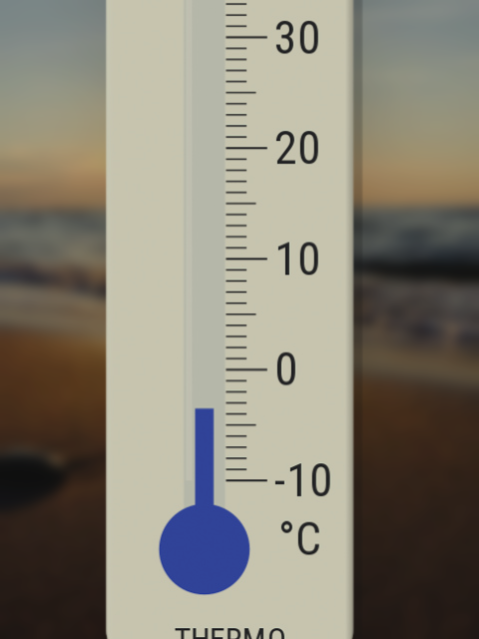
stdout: {"value": -3.5, "unit": "°C"}
